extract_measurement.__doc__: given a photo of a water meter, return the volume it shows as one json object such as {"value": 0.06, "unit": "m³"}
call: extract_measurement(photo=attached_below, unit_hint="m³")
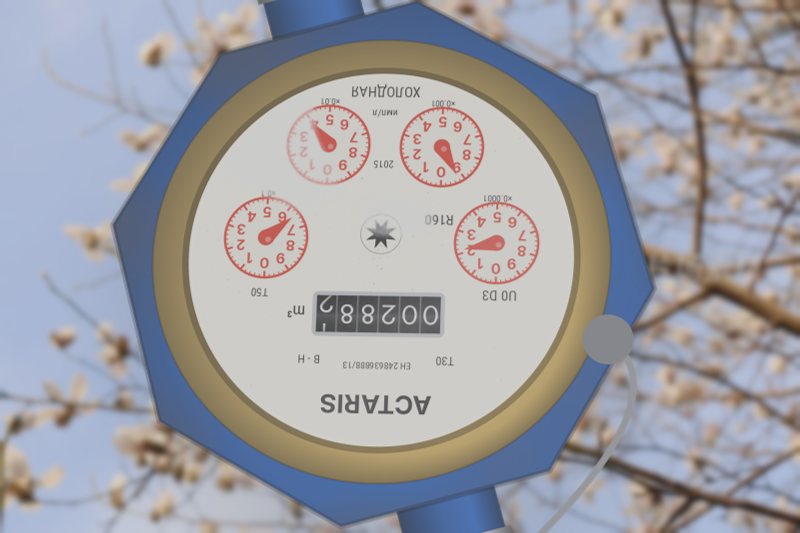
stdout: {"value": 2881.6392, "unit": "m³"}
